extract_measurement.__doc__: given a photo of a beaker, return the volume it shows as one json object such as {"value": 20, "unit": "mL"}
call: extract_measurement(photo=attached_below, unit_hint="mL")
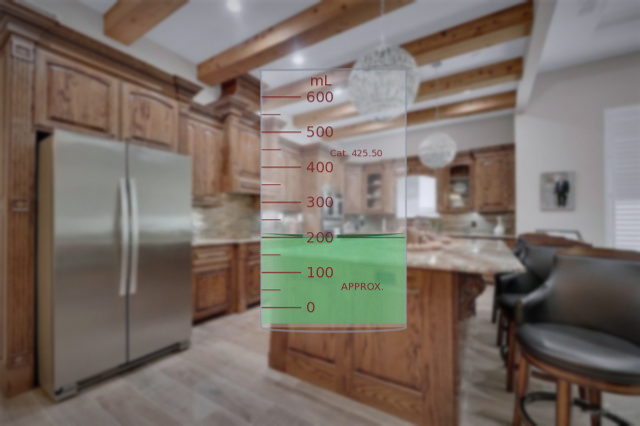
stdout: {"value": 200, "unit": "mL"}
